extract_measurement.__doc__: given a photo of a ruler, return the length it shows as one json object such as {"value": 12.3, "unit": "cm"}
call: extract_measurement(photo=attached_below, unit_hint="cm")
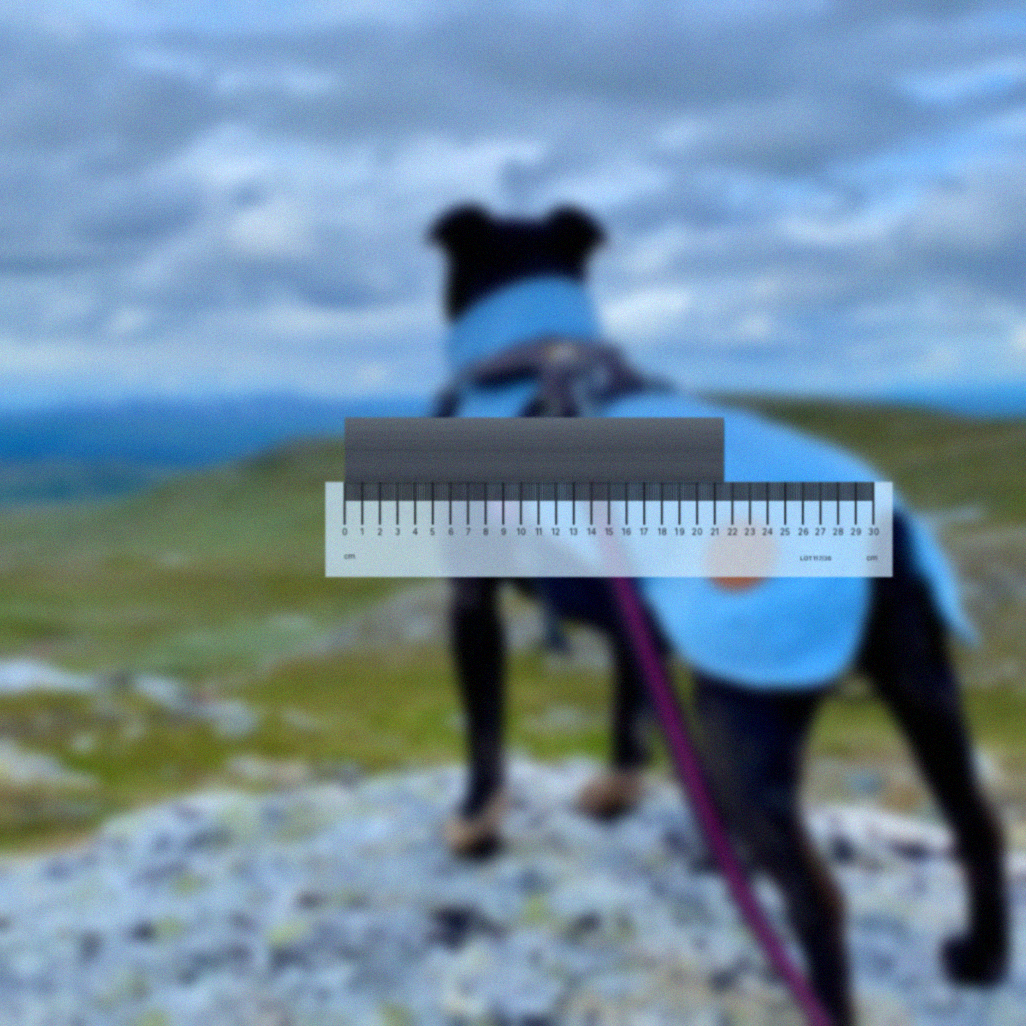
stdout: {"value": 21.5, "unit": "cm"}
